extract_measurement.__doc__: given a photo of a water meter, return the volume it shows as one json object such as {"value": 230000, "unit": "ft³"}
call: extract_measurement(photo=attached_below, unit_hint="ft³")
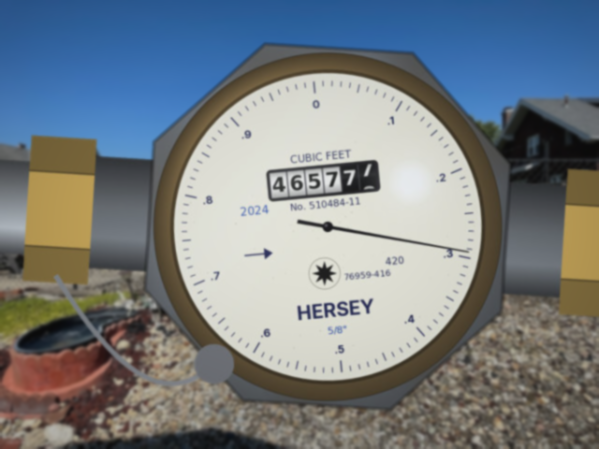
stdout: {"value": 465777.29, "unit": "ft³"}
